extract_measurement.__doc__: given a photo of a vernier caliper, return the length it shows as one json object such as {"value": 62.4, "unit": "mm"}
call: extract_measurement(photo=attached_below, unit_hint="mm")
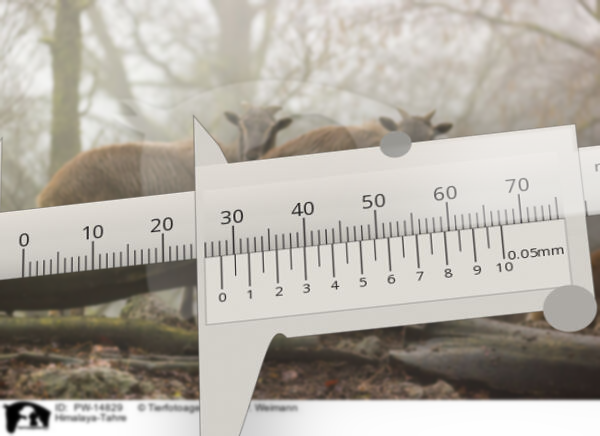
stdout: {"value": 28.2, "unit": "mm"}
